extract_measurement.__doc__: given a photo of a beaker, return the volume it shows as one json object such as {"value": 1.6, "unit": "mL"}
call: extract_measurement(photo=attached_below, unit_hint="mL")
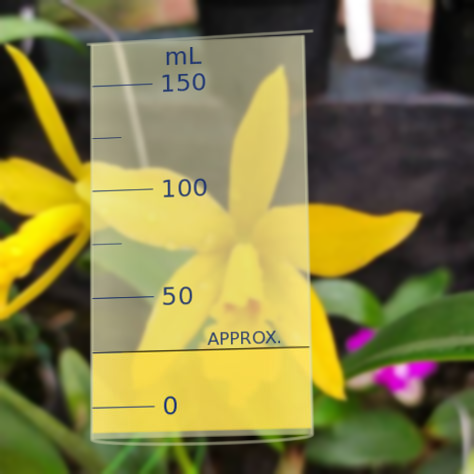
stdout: {"value": 25, "unit": "mL"}
